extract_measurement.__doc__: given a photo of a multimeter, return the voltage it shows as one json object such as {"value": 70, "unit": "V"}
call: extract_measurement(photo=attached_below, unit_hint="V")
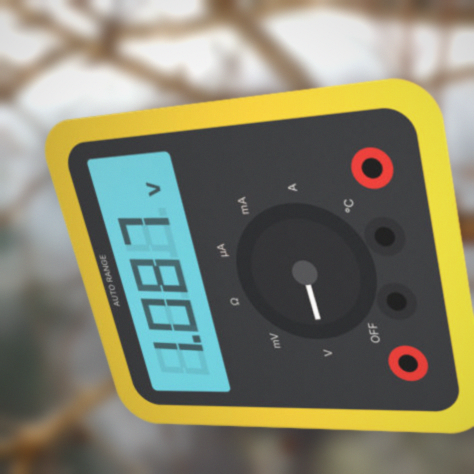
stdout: {"value": 1.087, "unit": "V"}
